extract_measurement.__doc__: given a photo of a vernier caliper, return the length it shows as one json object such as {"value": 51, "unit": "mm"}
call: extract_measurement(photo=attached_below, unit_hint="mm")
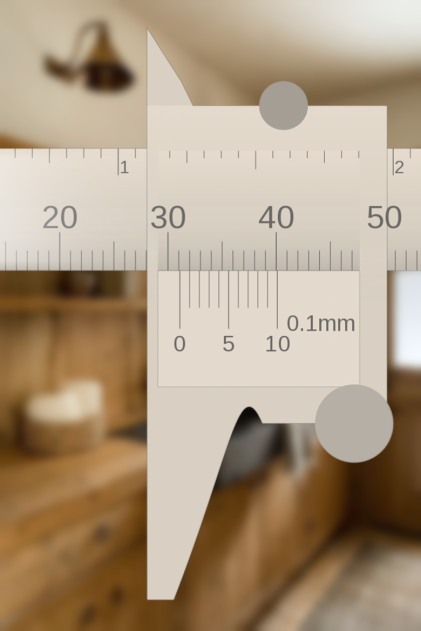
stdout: {"value": 31.1, "unit": "mm"}
